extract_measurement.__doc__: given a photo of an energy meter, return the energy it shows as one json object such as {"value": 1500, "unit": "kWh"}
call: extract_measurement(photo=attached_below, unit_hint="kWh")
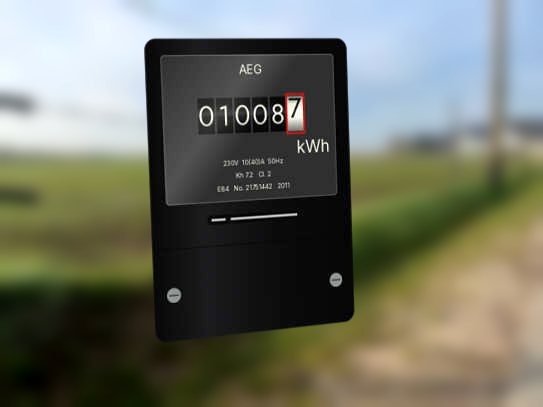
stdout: {"value": 1008.7, "unit": "kWh"}
